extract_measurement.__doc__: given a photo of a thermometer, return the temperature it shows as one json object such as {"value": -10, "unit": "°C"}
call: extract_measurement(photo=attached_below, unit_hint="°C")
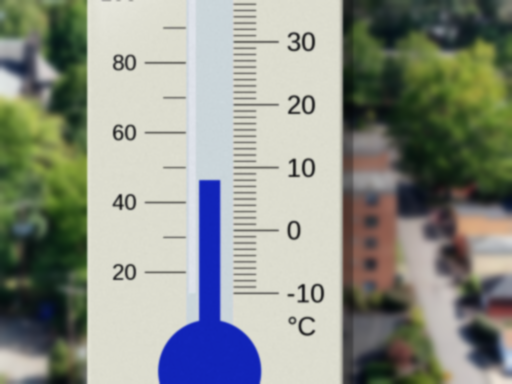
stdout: {"value": 8, "unit": "°C"}
